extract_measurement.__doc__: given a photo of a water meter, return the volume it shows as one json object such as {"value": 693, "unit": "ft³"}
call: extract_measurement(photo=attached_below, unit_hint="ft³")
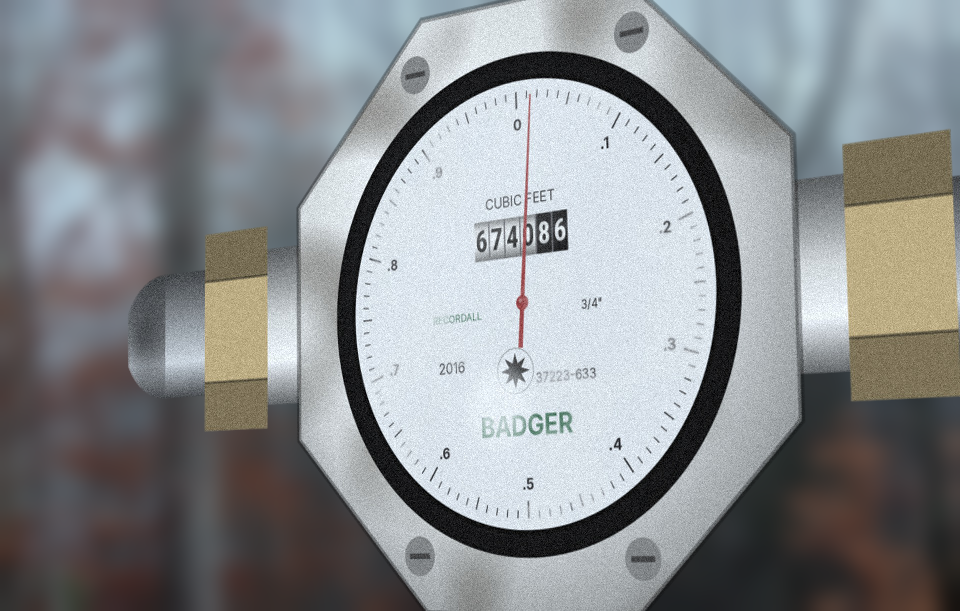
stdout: {"value": 674086.01, "unit": "ft³"}
